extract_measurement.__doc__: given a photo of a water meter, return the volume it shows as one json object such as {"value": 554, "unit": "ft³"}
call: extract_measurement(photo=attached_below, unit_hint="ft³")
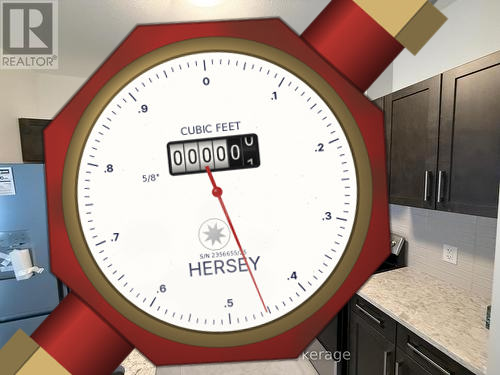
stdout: {"value": 0.45, "unit": "ft³"}
